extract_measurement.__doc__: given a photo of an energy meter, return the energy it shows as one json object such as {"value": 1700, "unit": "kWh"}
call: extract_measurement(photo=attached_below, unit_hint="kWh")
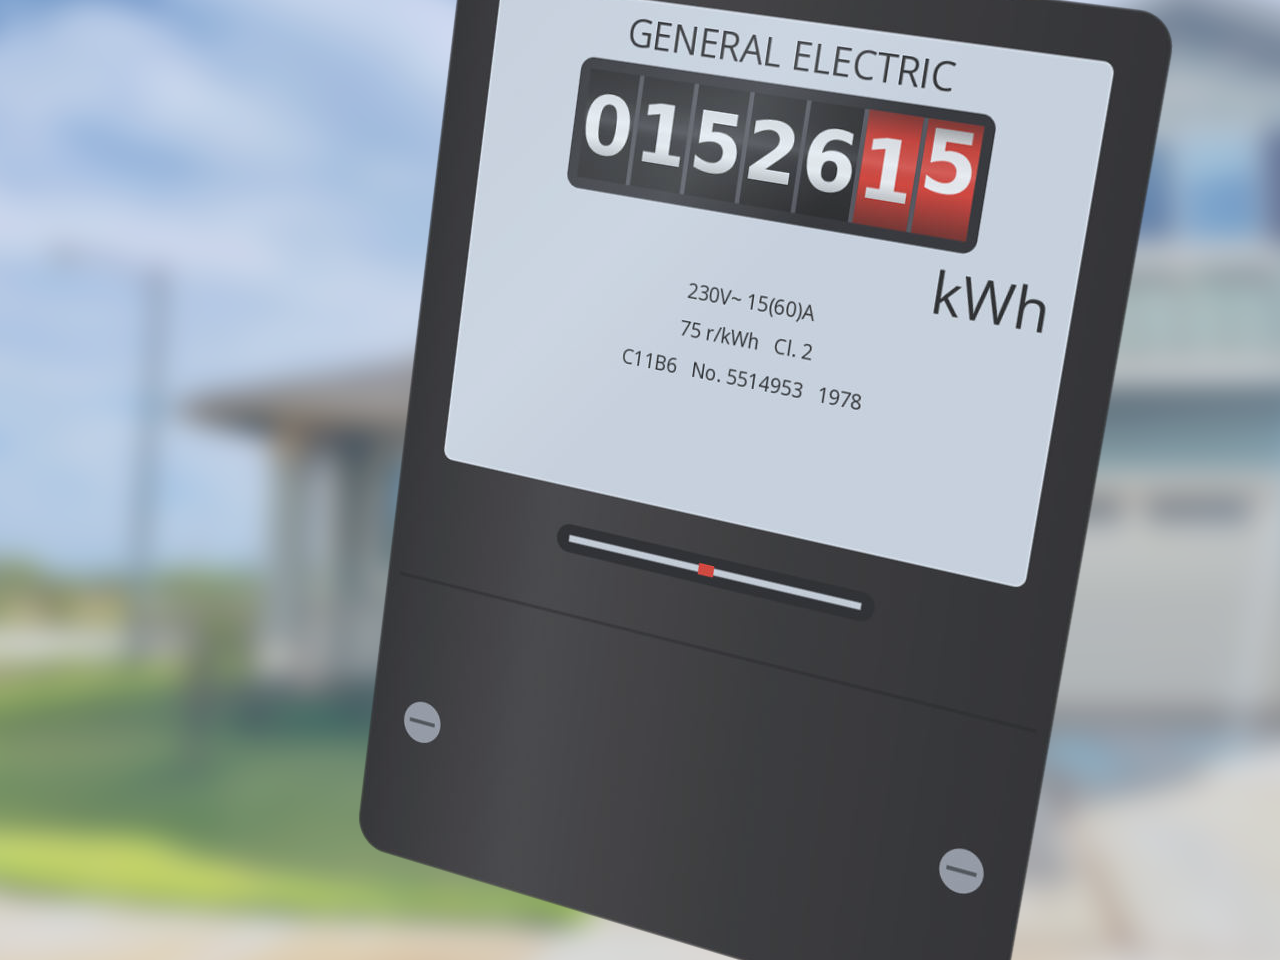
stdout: {"value": 1526.15, "unit": "kWh"}
